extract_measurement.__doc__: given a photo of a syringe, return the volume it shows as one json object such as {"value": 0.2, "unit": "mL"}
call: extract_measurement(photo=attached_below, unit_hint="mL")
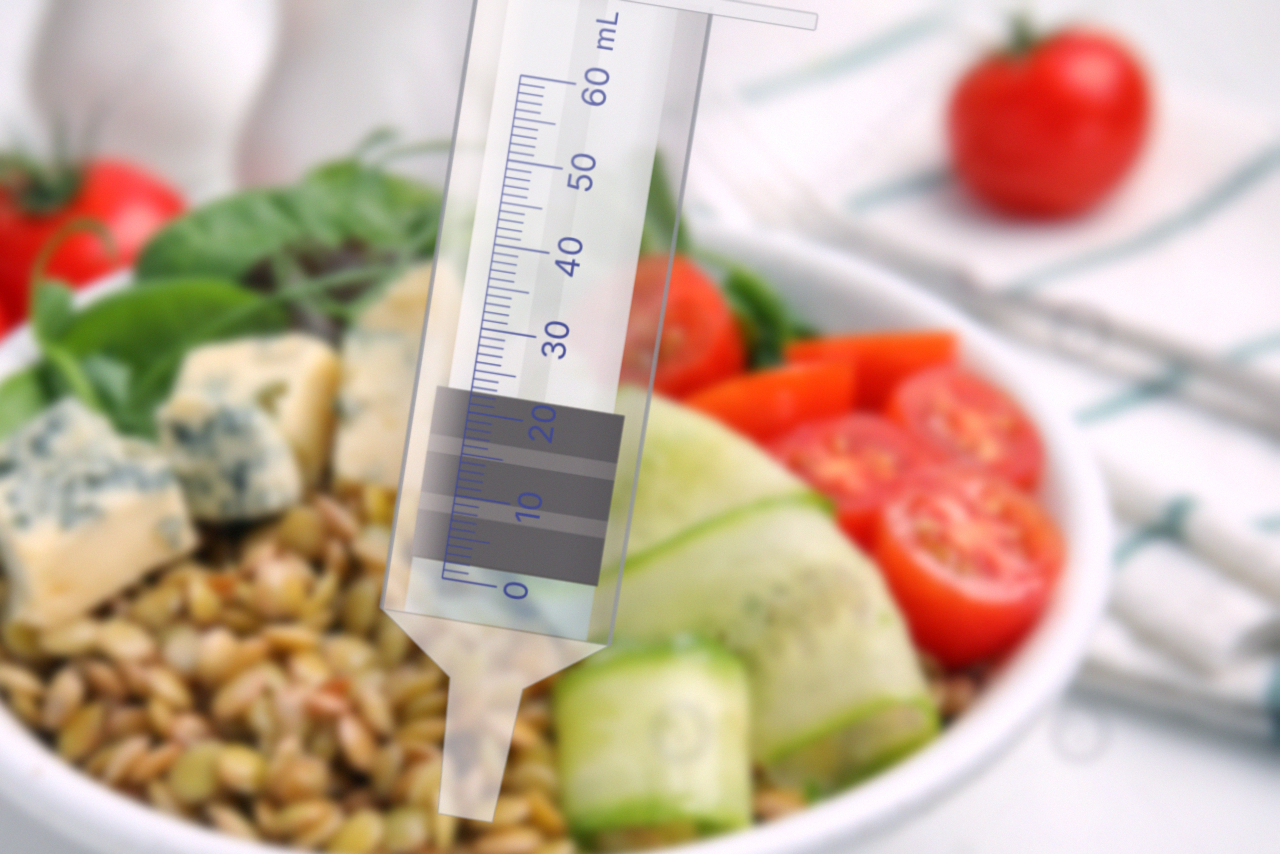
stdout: {"value": 2, "unit": "mL"}
